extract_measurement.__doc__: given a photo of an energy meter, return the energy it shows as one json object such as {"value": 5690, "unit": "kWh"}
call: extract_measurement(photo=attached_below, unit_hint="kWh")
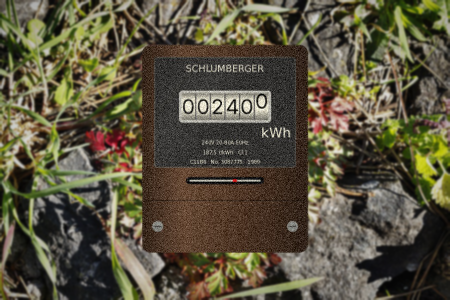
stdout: {"value": 2400, "unit": "kWh"}
